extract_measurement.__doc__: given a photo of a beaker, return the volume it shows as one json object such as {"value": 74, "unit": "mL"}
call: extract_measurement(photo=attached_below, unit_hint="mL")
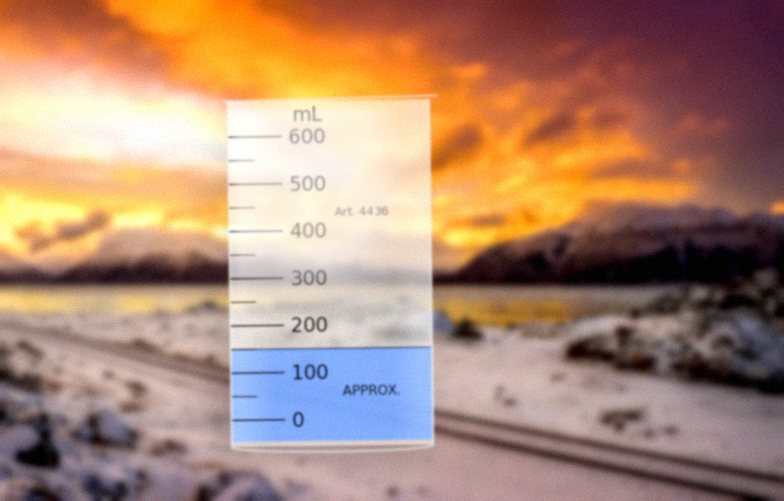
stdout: {"value": 150, "unit": "mL"}
